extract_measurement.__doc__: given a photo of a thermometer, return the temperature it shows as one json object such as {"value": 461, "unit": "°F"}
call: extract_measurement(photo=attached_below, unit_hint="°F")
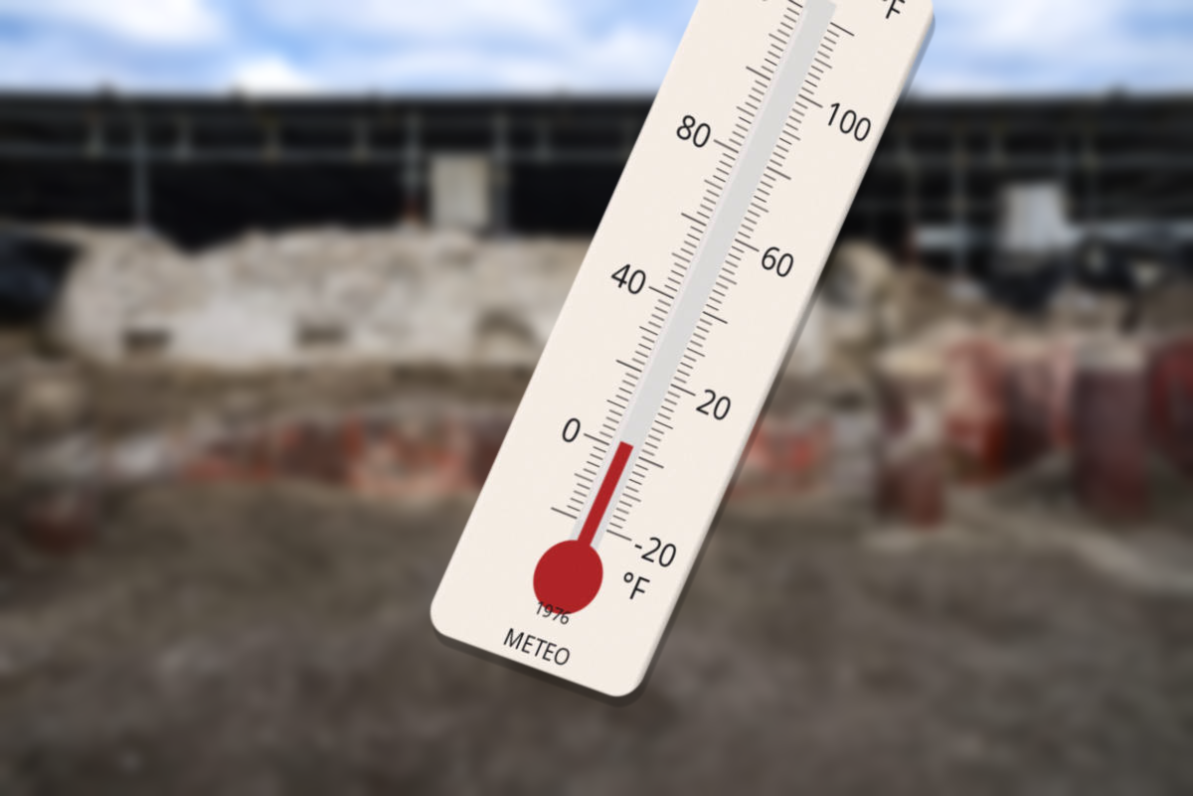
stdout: {"value": 2, "unit": "°F"}
